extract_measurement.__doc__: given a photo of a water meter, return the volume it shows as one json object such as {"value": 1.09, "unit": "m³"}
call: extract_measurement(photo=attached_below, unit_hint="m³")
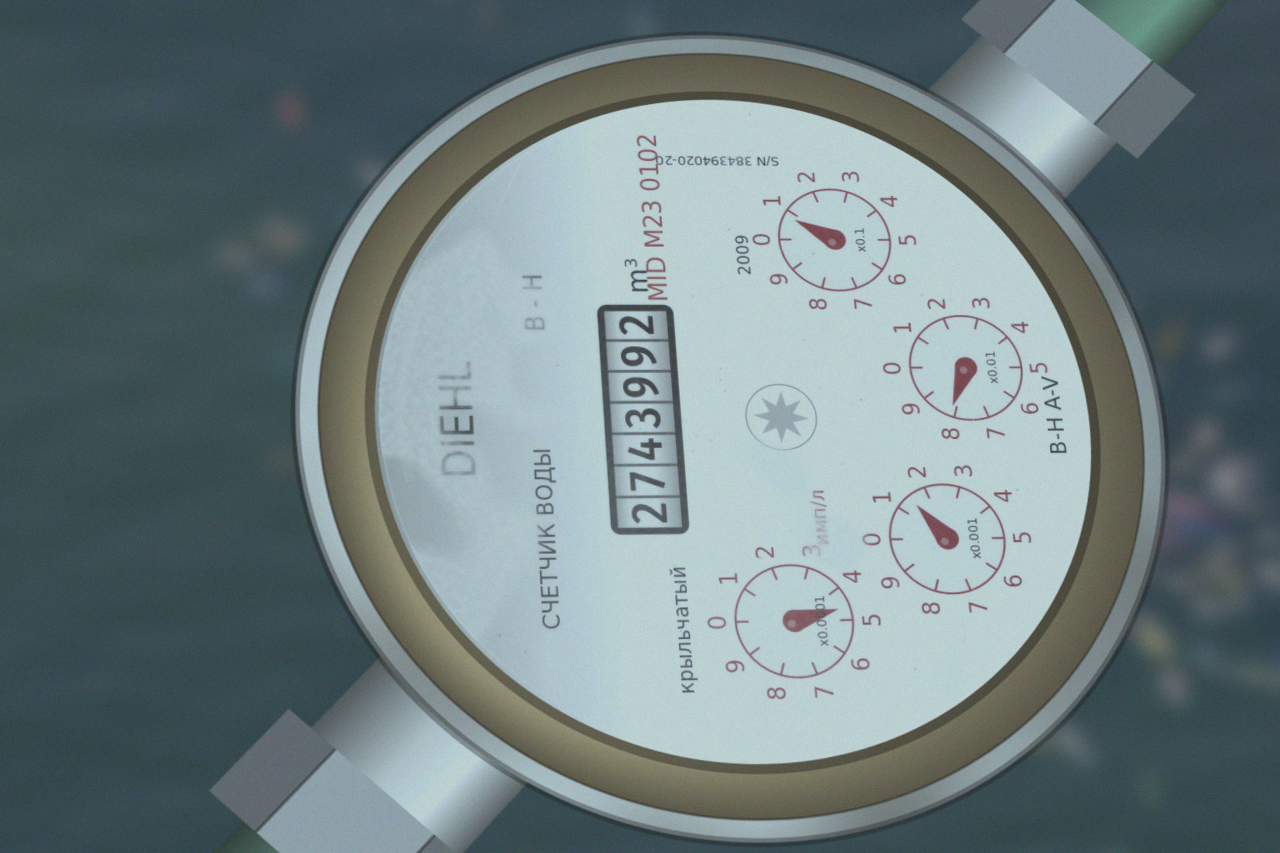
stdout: {"value": 2743992.0814, "unit": "m³"}
